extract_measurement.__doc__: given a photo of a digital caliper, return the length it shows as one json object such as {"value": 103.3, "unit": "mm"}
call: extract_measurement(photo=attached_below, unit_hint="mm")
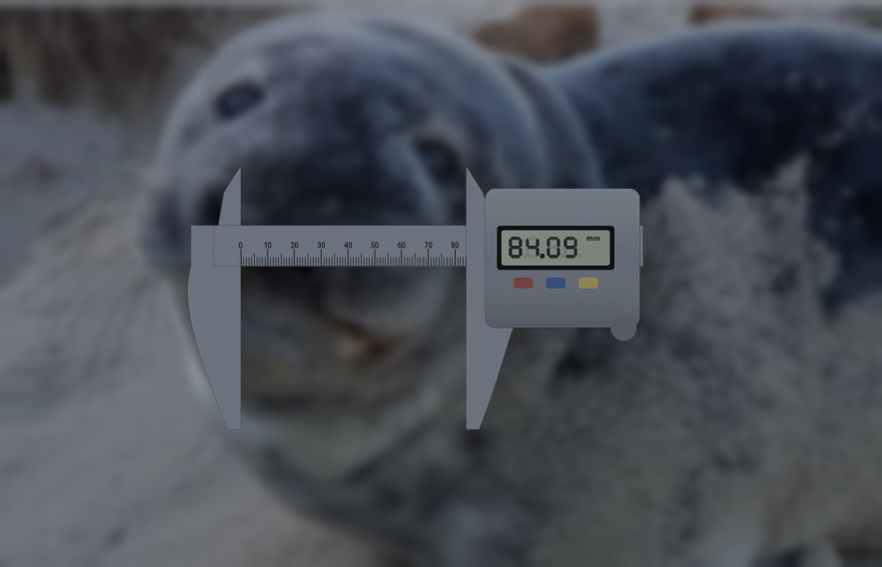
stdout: {"value": 84.09, "unit": "mm"}
